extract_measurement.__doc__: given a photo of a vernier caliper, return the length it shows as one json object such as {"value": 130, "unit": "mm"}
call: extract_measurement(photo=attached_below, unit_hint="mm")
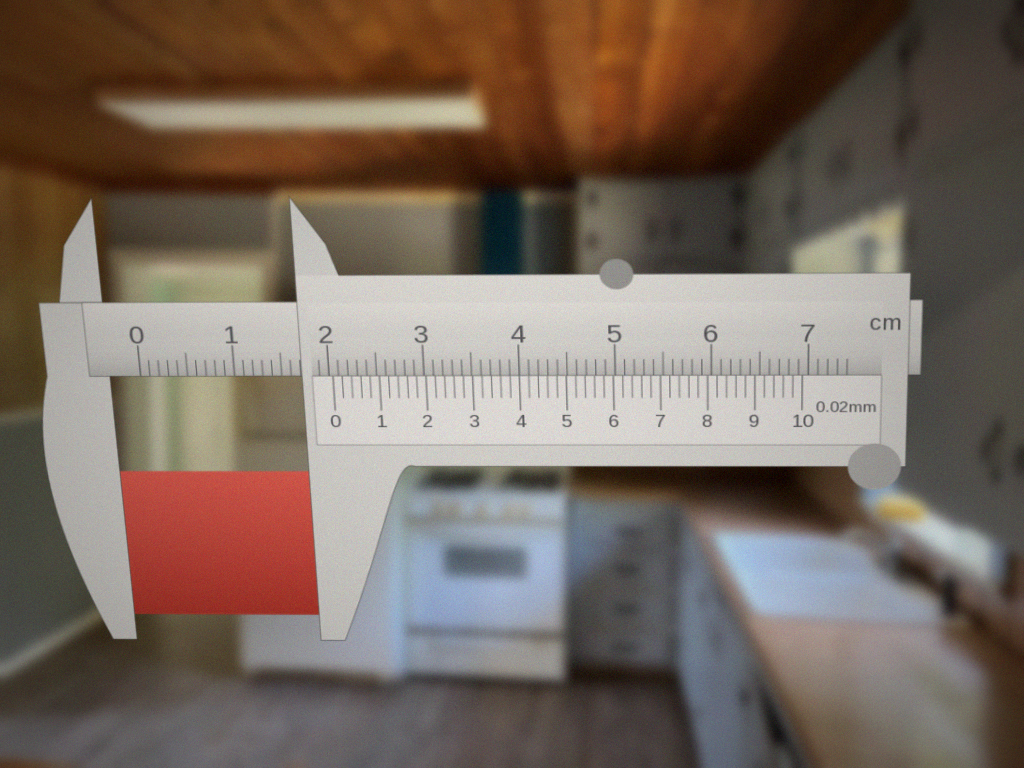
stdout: {"value": 20.4, "unit": "mm"}
